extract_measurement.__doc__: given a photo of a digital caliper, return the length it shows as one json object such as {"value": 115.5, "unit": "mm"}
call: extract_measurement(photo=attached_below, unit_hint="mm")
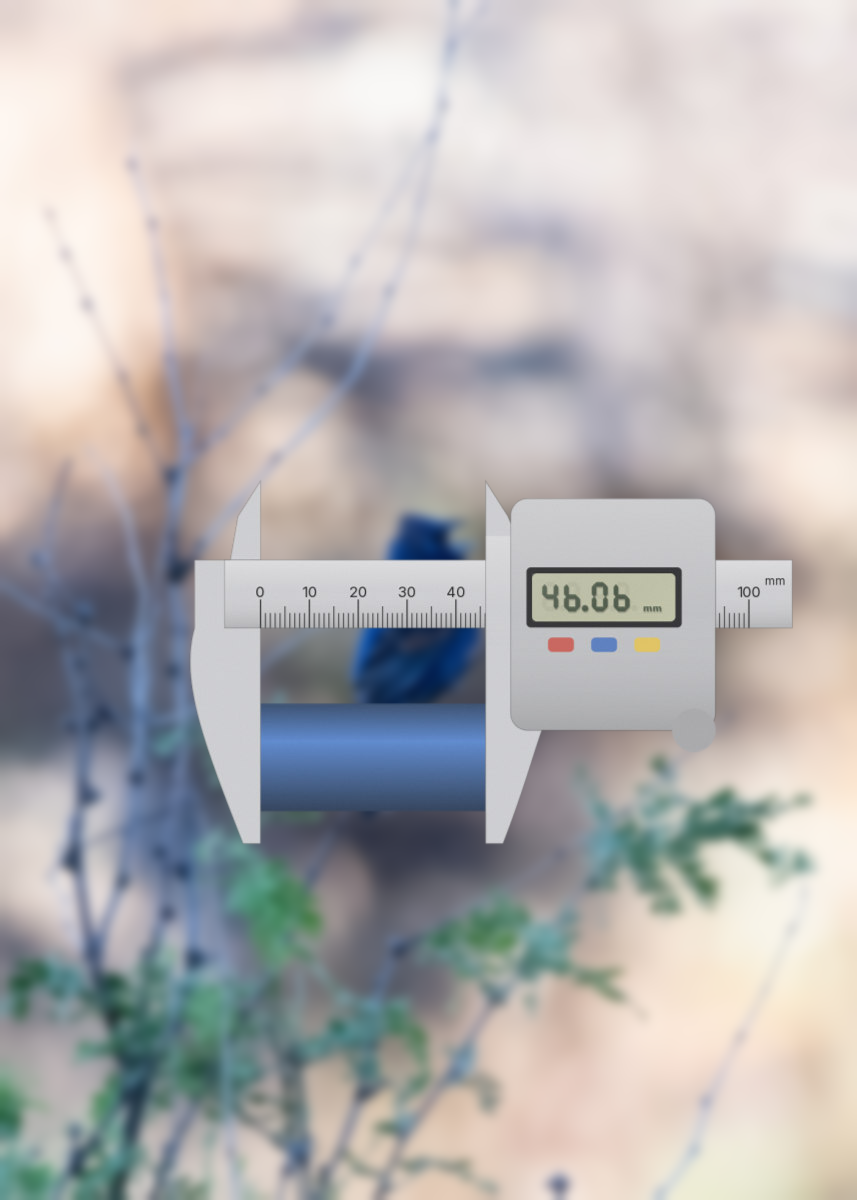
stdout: {"value": 46.06, "unit": "mm"}
